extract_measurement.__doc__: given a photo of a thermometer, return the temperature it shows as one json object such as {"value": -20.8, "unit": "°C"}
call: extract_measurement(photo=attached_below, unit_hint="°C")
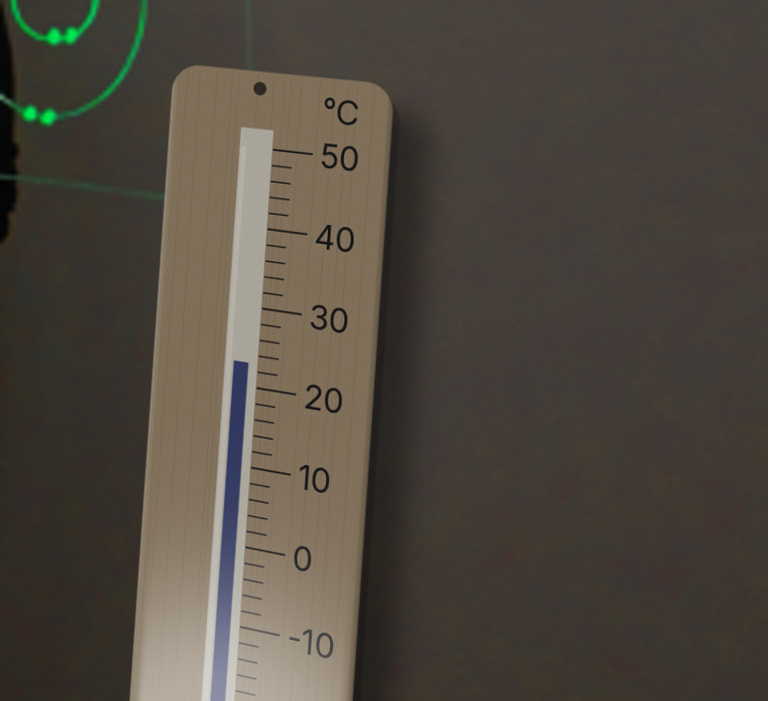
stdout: {"value": 23, "unit": "°C"}
